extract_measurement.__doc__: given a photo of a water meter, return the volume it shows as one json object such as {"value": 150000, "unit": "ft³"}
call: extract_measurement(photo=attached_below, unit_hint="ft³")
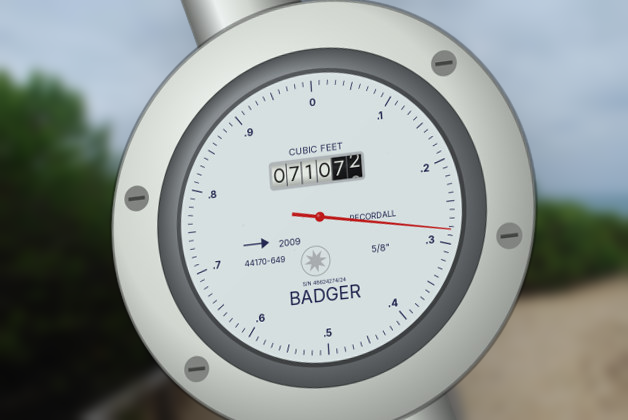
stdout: {"value": 71072.28, "unit": "ft³"}
